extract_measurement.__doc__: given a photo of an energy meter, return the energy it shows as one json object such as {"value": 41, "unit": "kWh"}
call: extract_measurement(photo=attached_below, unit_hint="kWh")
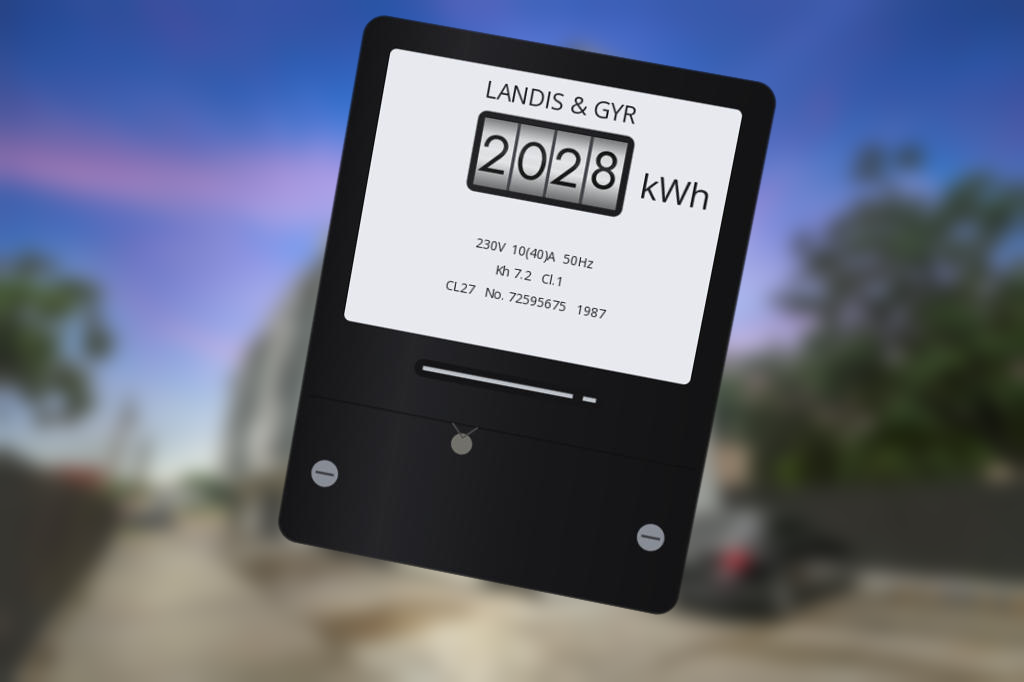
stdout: {"value": 2028, "unit": "kWh"}
